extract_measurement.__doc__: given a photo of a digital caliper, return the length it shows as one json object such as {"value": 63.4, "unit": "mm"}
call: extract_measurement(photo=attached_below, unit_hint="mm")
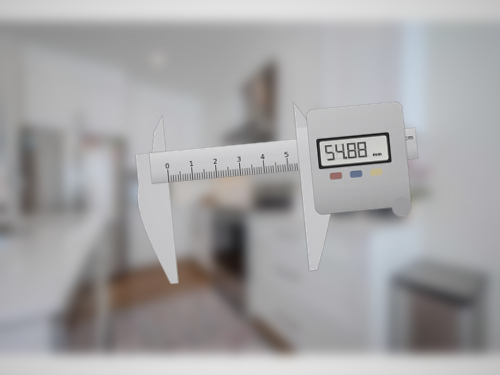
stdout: {"value": 54.88, "unit": "mm"}
